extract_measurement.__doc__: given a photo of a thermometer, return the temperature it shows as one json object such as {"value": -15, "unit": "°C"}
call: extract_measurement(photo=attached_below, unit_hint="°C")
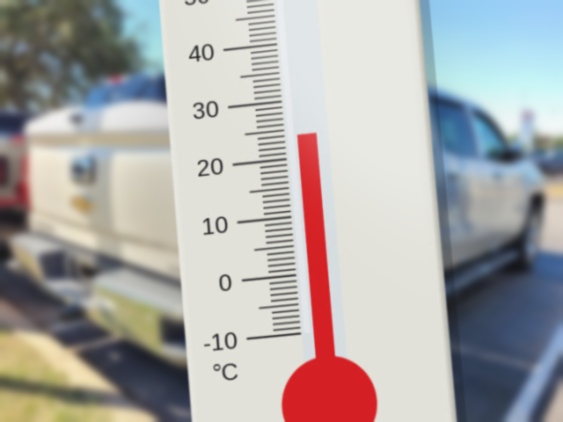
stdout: {"value": 24, "unit": "°C"}
